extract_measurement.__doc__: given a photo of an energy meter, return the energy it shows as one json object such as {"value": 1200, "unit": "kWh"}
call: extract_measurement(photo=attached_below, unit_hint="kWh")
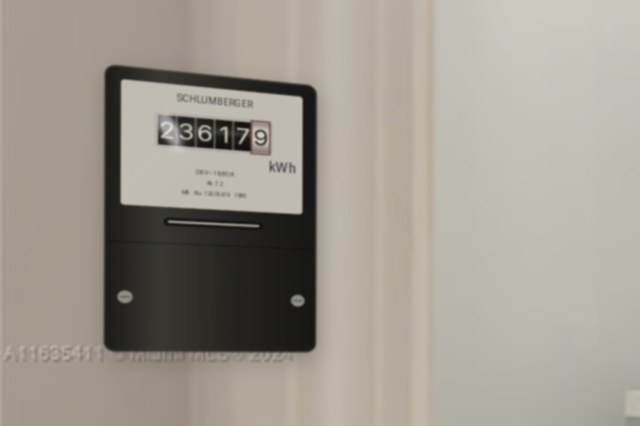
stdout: {"value": 23617.9, "unit": "kWh"}
